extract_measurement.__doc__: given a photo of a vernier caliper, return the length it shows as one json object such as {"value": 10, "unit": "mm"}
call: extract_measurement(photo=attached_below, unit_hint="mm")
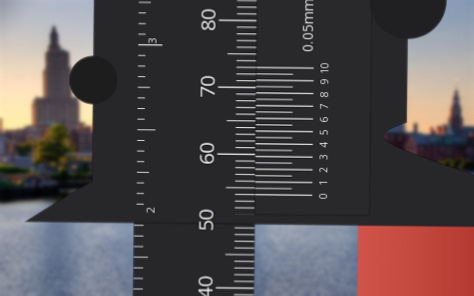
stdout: {"value": 54.0, "unit": "mm"}
